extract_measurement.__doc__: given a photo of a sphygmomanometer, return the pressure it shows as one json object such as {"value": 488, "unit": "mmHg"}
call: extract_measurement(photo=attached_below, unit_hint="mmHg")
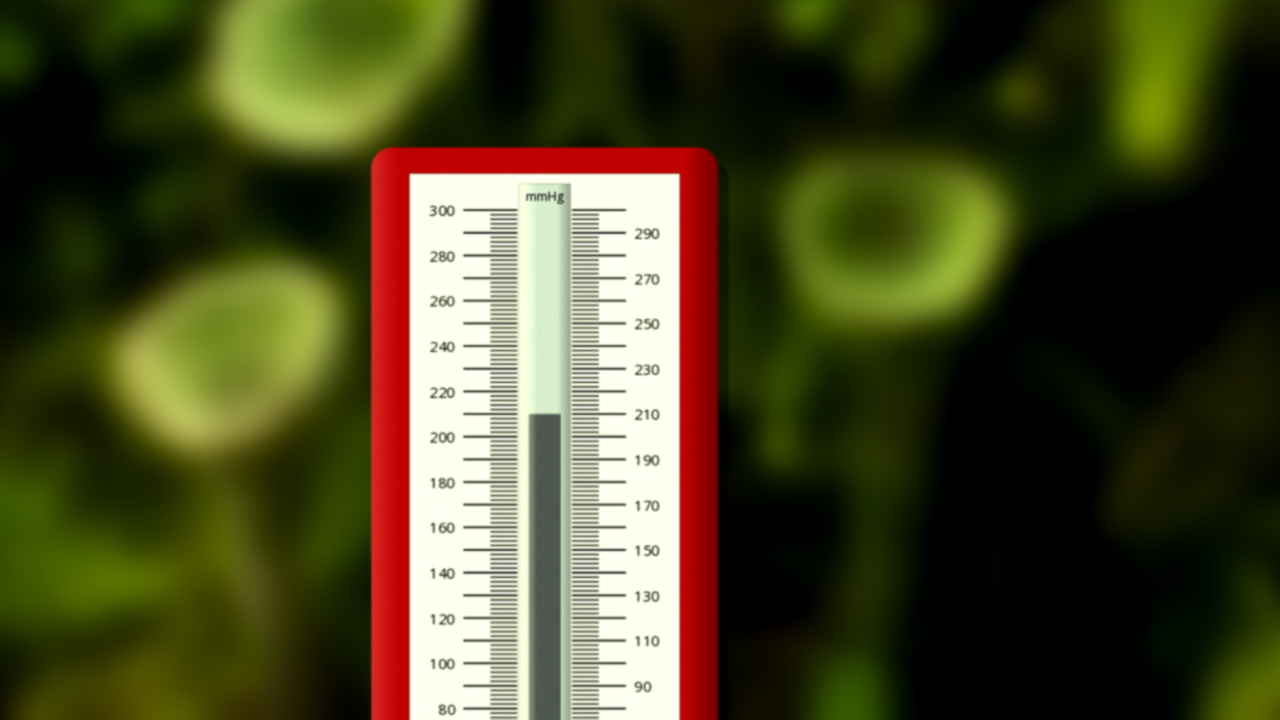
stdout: {"value": 210, "unit": "mmHg"}
